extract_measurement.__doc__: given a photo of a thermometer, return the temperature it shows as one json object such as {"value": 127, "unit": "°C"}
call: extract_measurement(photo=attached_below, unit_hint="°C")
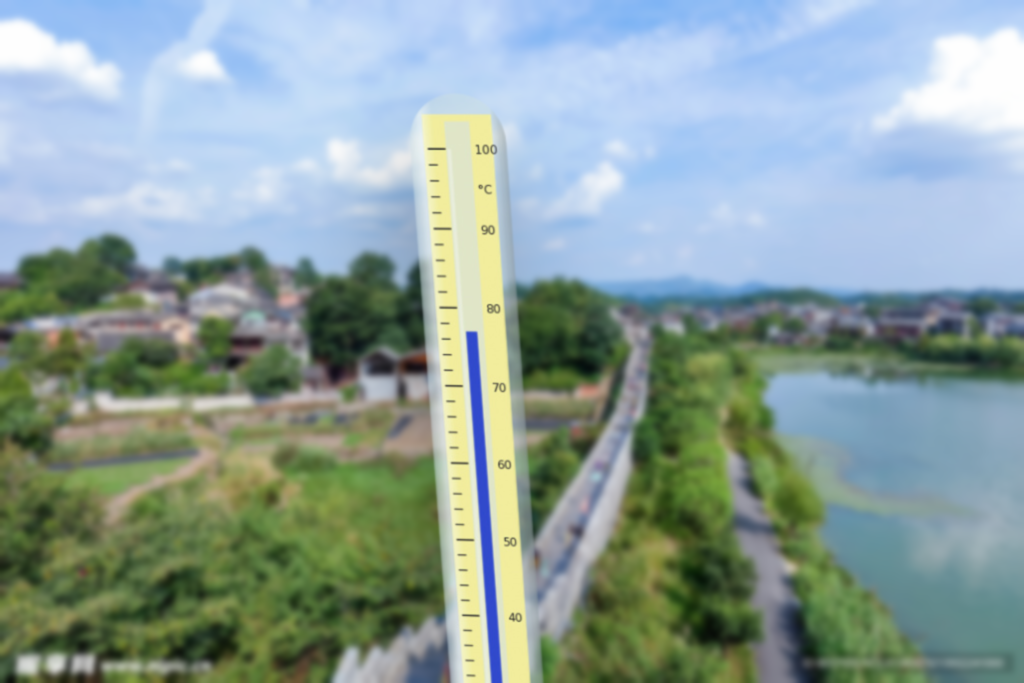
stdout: {"value": 77, "unit": "°C"}
